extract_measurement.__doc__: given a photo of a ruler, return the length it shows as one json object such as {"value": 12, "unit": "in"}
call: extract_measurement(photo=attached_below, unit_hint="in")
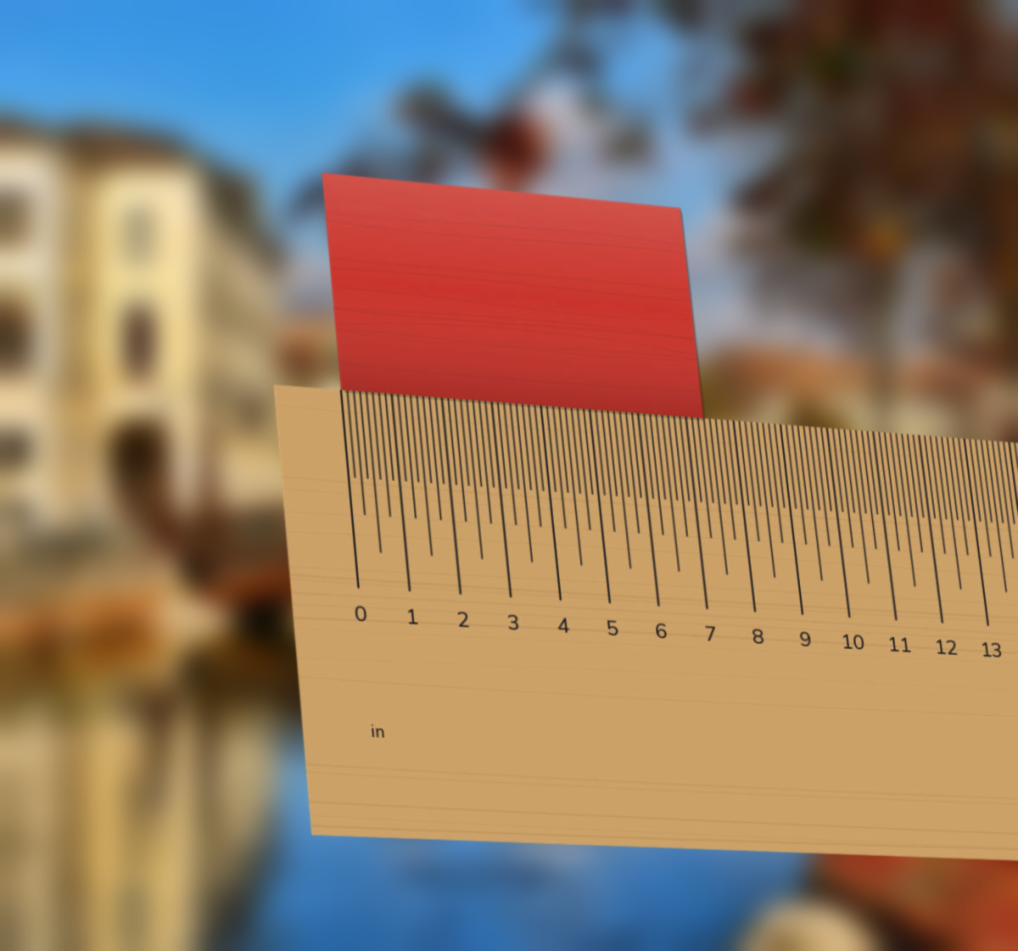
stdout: {"value": 7.375, "unit": "in"}
